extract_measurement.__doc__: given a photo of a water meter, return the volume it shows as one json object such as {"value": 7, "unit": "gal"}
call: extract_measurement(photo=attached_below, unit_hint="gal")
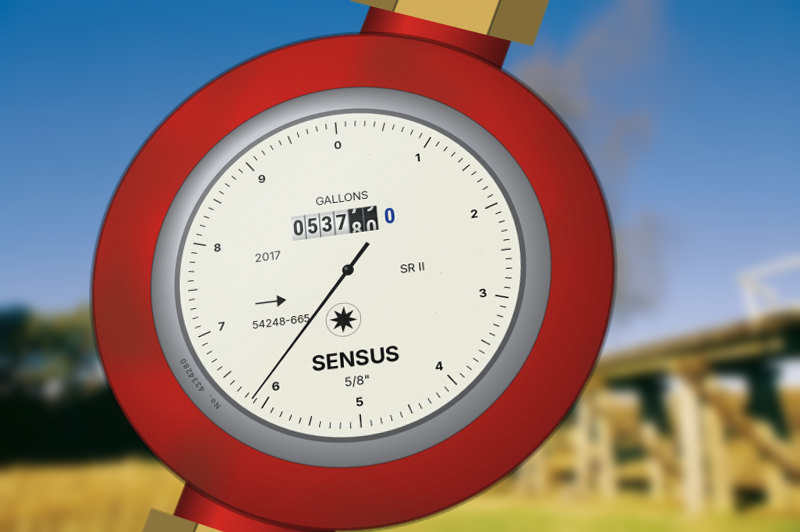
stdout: {"value": 537796.1, "unit": "gal"}
